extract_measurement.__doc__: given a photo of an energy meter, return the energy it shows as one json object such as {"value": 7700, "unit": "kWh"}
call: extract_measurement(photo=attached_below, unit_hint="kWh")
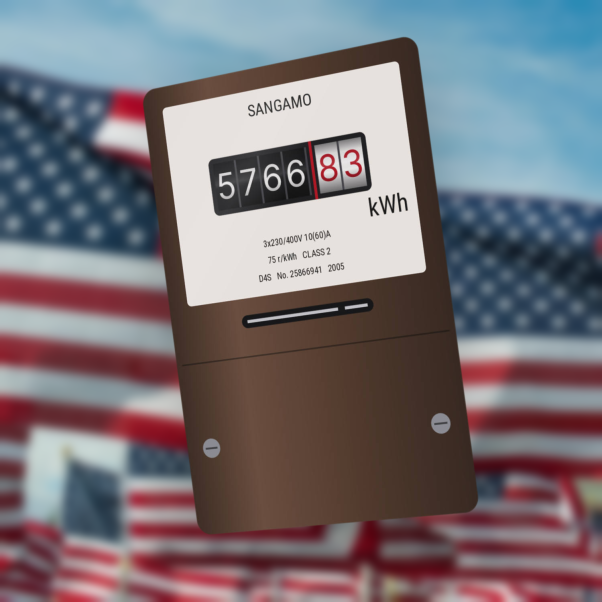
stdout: {"value": 5766.83, "unit": "kWh"}
